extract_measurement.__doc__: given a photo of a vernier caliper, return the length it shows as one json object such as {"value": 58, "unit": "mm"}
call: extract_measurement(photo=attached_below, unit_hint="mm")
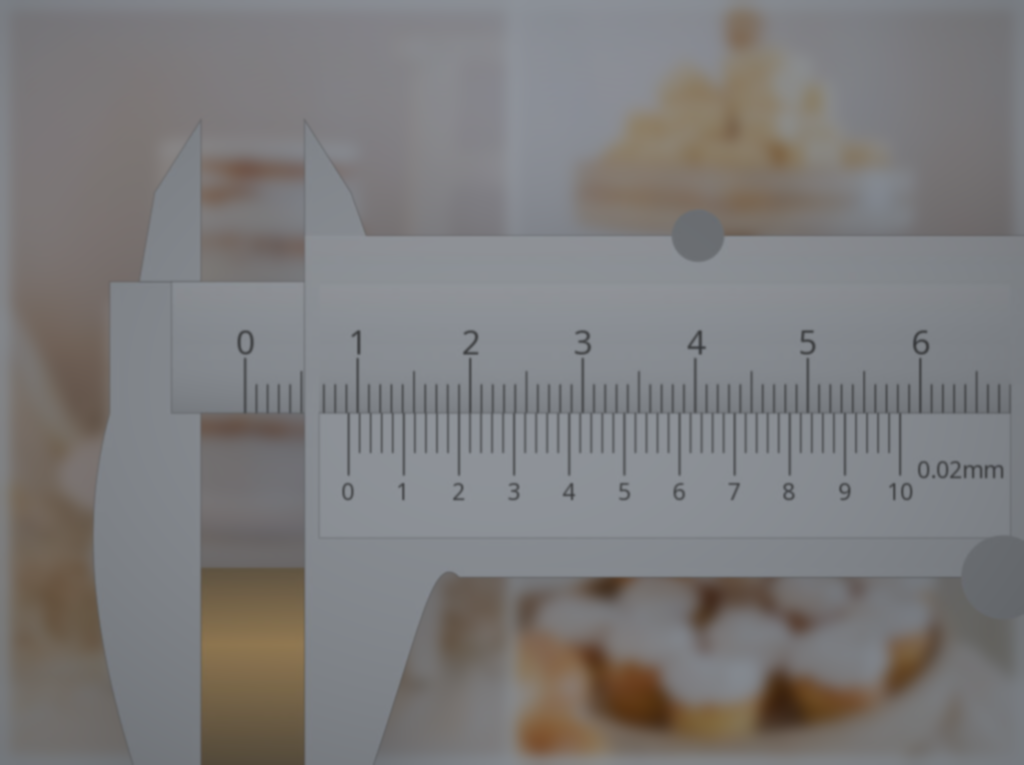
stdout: {"value": 9.2, "unit": "mm"}
